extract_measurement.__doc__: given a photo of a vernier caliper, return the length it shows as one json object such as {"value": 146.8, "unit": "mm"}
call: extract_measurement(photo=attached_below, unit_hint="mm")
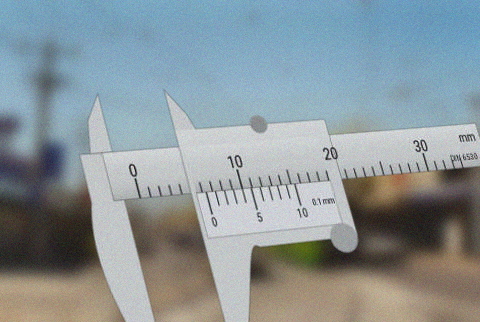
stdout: {"value": 6.4, "unit": "mm"}
